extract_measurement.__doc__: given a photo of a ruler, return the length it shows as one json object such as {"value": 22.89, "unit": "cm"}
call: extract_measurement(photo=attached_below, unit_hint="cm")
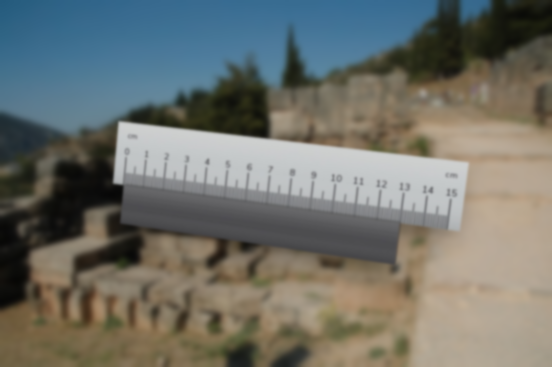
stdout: {"value": 13, "unit": "cm"}
